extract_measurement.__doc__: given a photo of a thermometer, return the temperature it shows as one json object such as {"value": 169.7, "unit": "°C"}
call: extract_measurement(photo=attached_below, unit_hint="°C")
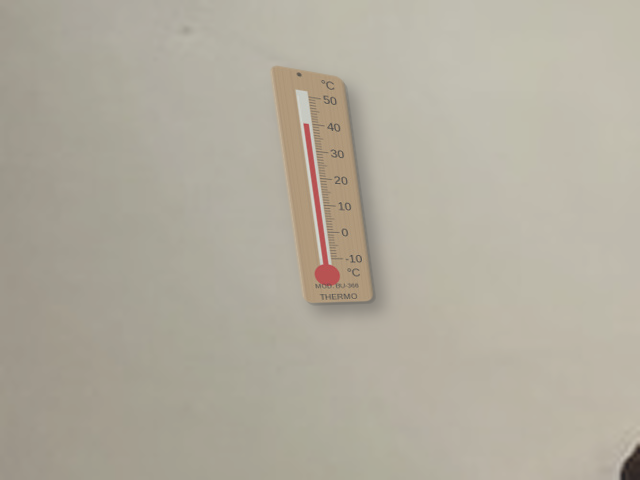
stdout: {"value": 40, "unit": "°C"}
